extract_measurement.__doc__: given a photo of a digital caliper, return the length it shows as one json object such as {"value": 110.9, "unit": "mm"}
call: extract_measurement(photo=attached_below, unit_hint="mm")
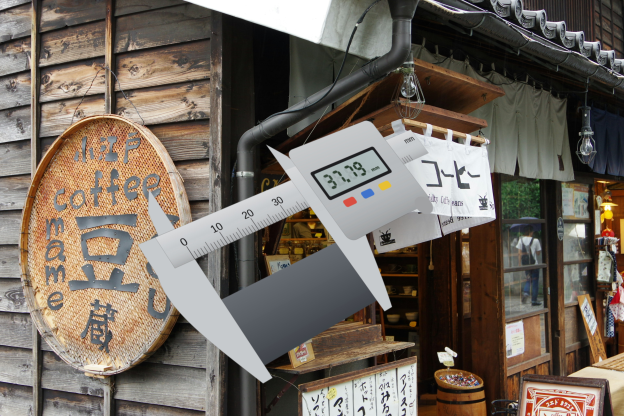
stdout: {"value": 37.79, "unit": "mm"}
